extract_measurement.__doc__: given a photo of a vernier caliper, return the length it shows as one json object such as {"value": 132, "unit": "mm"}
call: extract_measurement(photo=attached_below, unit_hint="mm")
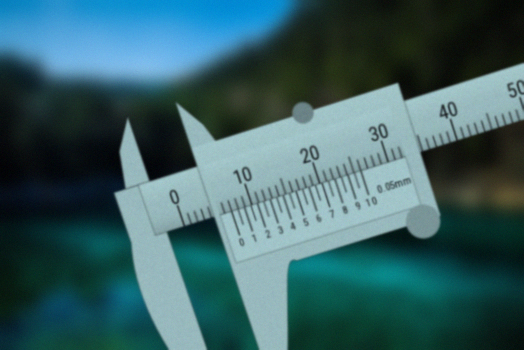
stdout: {"value": 7.0, "unit": "mm"}
